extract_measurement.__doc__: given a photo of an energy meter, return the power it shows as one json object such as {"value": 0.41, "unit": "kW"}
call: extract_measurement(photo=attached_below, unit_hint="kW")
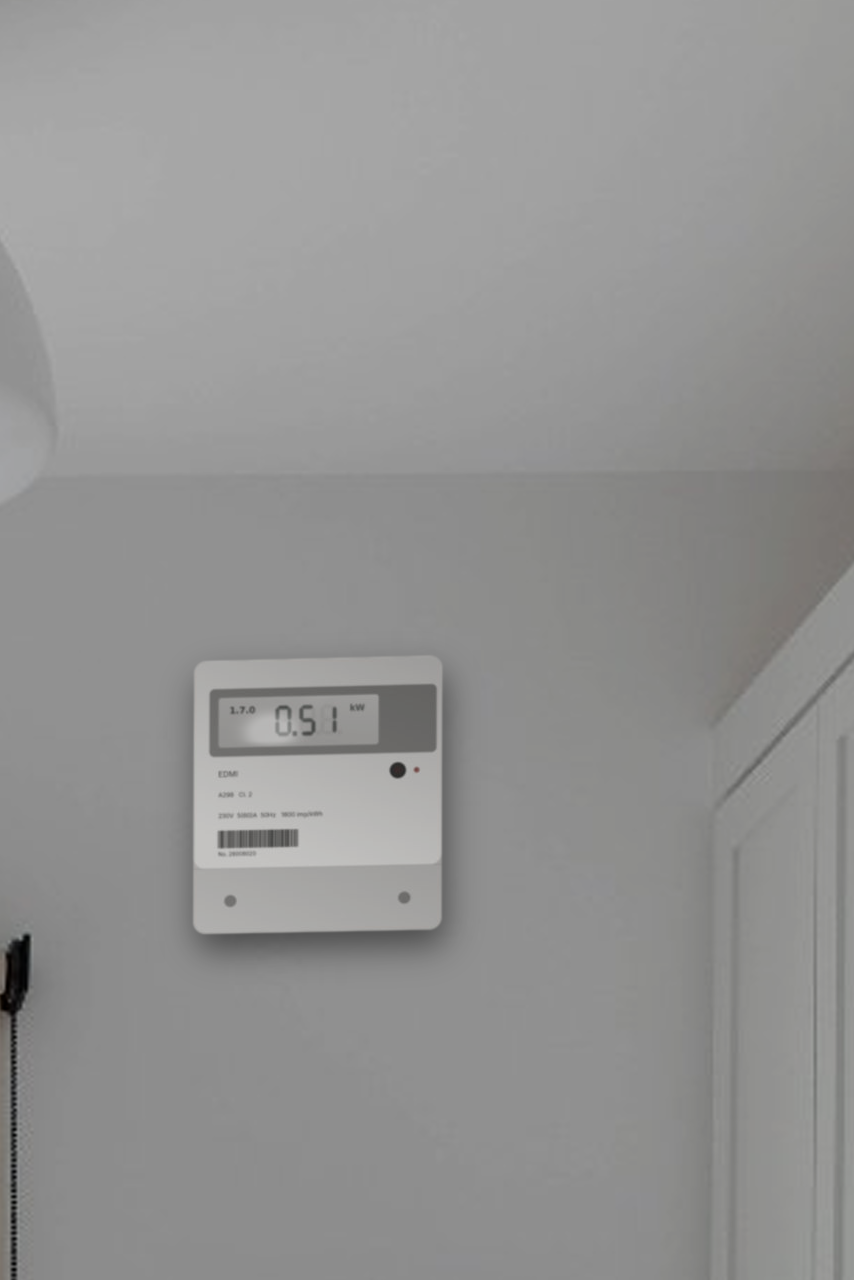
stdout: {"value": 0.51, "unit": "kW"}
